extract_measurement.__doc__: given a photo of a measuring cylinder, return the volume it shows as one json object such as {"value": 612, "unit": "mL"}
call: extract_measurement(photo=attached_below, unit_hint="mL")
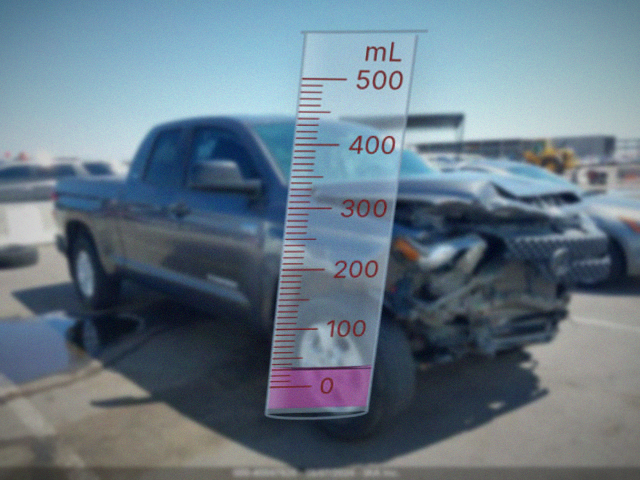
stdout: {"value": 30, "unit": "mL"}
